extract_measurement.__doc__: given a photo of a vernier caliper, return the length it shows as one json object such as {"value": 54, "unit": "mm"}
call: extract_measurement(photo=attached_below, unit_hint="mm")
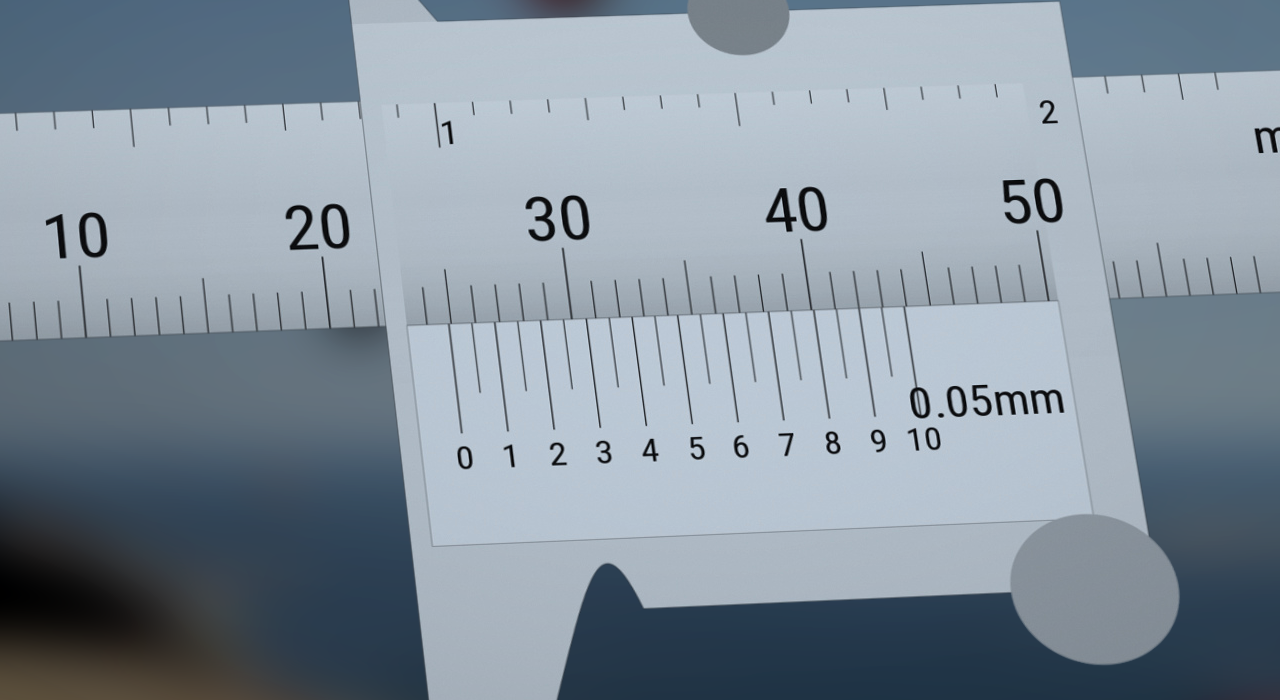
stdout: {"value": 24.9, "unit": "mm"}
